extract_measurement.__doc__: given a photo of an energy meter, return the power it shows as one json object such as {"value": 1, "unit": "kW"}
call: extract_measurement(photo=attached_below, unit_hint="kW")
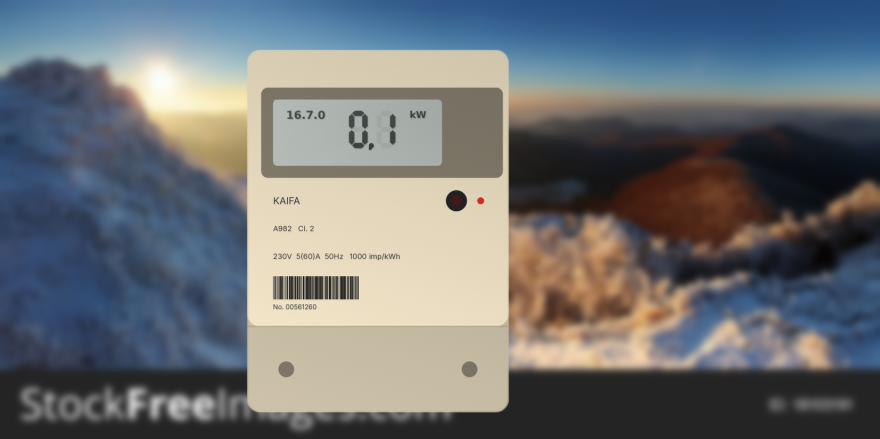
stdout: {"value": 0.1, "unit": "kW"}
